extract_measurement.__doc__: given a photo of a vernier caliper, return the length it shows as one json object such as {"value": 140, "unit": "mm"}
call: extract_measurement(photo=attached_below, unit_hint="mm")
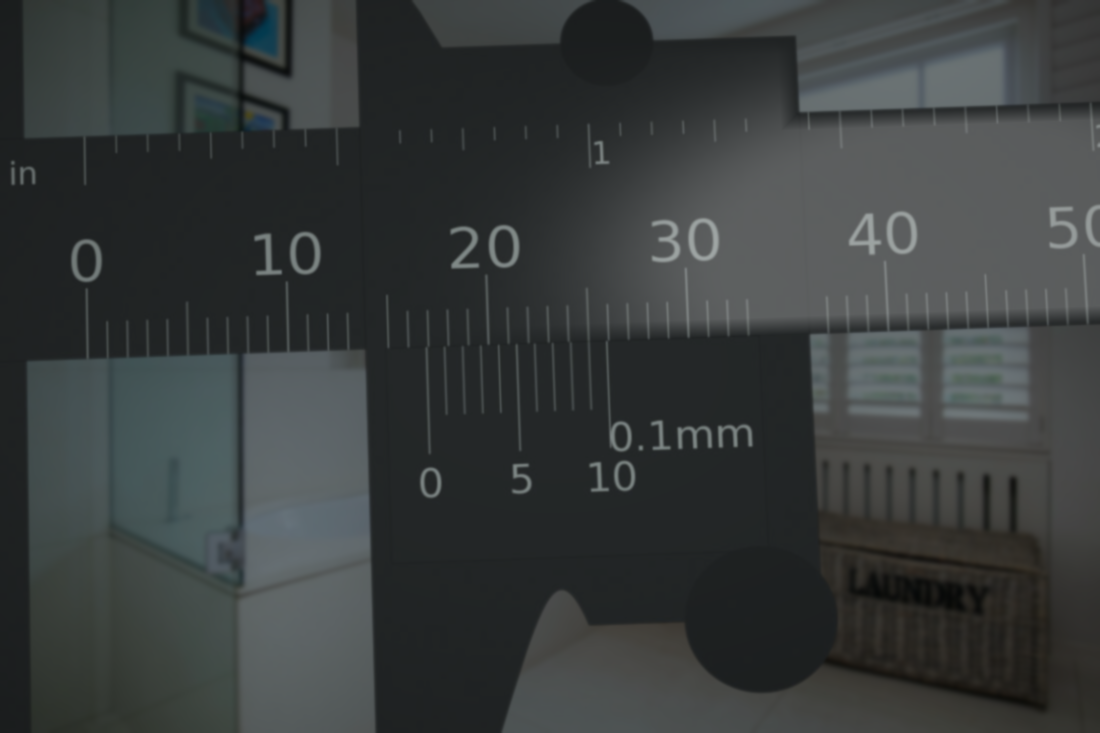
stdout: {"value": 16.9, "unit": "mm"}
